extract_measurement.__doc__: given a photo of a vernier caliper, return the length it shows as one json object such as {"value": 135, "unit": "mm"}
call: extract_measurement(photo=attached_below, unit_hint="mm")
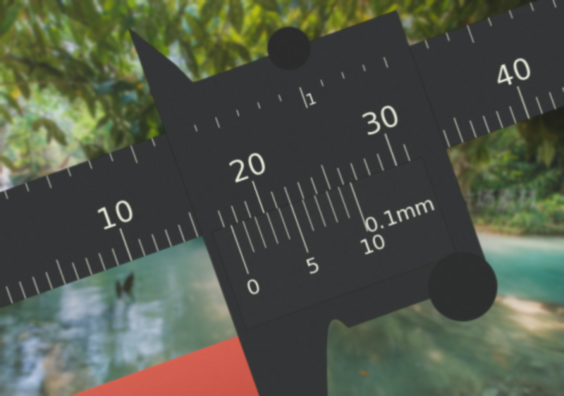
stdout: {"value": 17.5, "unit": "mm"}
